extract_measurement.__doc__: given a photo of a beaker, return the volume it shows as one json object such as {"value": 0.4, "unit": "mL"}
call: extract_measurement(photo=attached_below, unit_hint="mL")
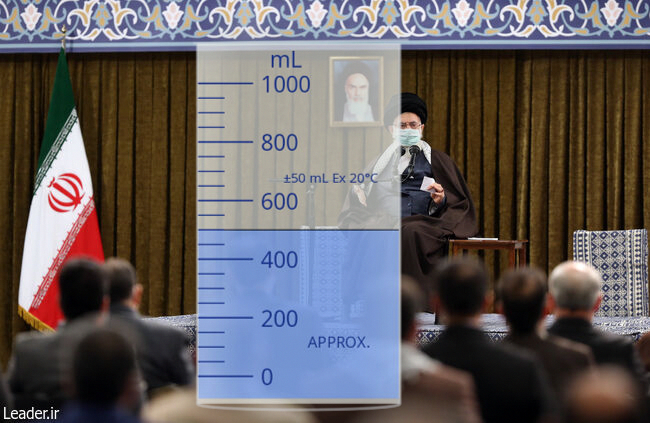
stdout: {"value": 500, "unit": "mL"}
